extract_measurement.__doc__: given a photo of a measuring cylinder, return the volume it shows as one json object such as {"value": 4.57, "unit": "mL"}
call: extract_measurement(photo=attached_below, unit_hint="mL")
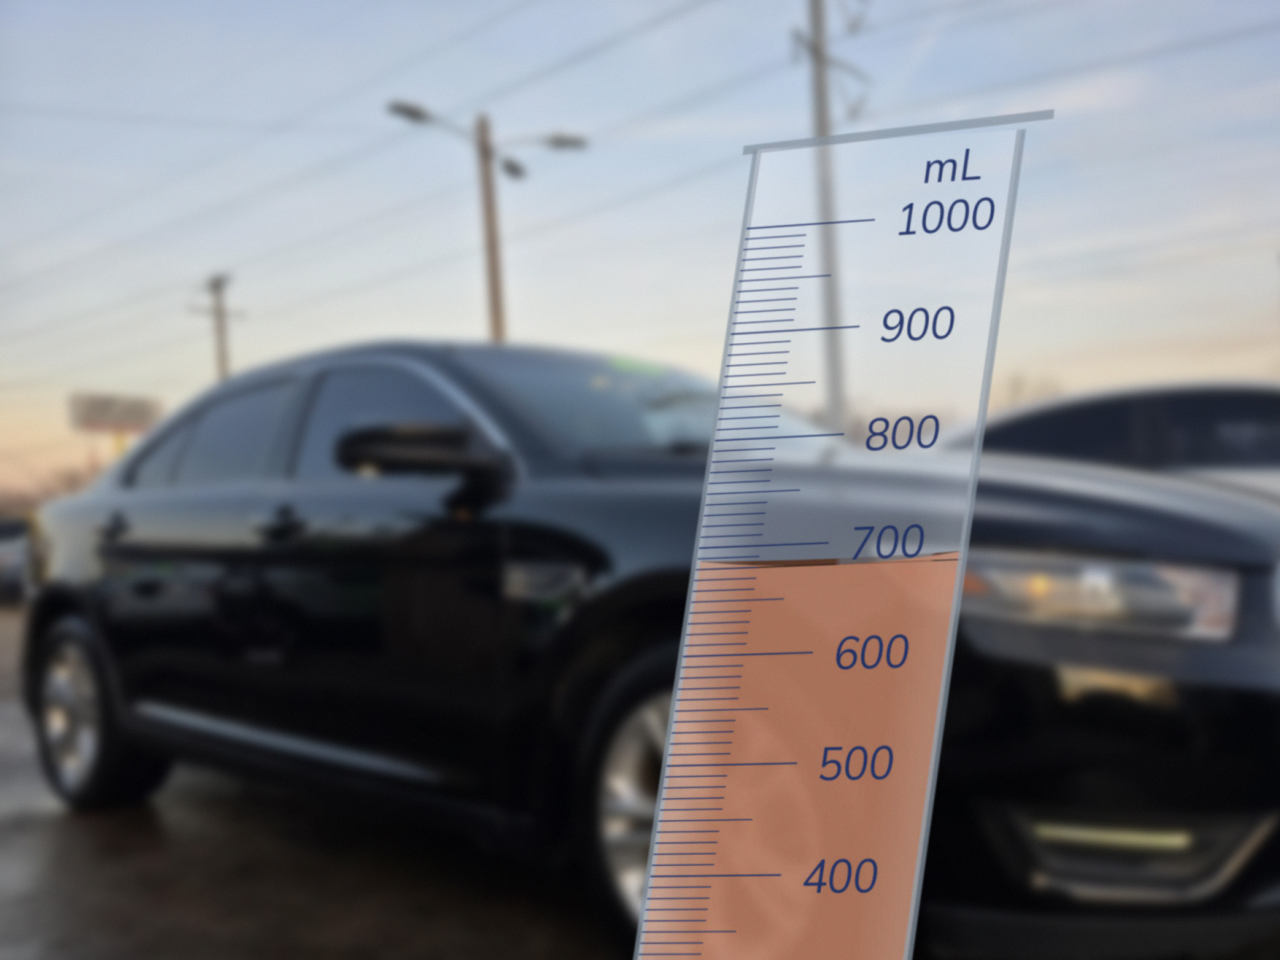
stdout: {"value": 680, "unit": "mL"}
